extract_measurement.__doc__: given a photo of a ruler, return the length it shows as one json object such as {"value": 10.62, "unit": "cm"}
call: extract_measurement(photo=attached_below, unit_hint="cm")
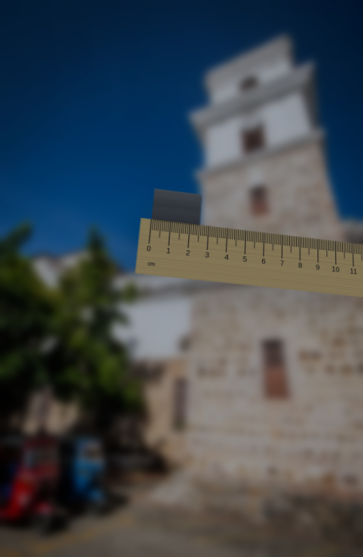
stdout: {"value": 2.5, "unit": "cm"}
